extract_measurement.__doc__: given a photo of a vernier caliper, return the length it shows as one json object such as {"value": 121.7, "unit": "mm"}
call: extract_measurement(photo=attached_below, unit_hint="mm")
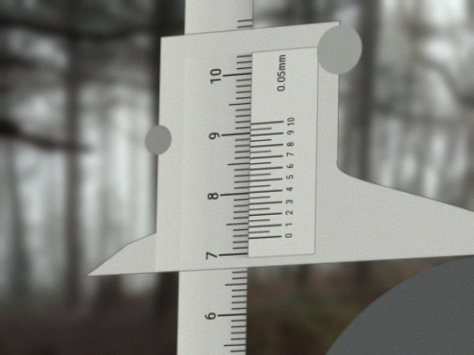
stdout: {"value": 72.5, "unit": "mm"}
